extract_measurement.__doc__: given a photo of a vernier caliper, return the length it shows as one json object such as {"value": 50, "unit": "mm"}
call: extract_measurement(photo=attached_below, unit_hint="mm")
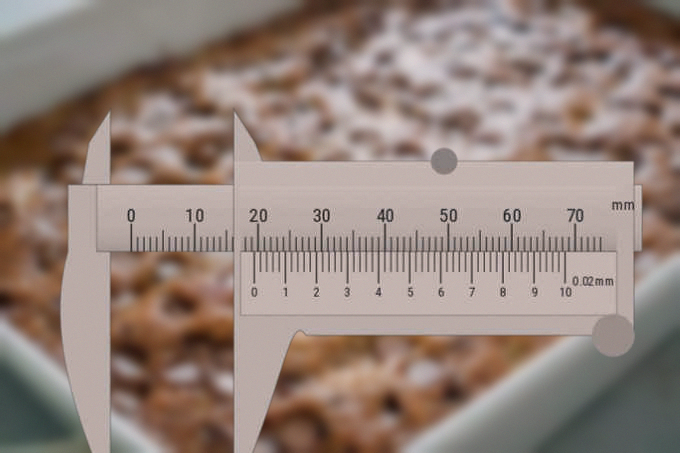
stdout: {"value": 19.4, "unit": "mm"}
